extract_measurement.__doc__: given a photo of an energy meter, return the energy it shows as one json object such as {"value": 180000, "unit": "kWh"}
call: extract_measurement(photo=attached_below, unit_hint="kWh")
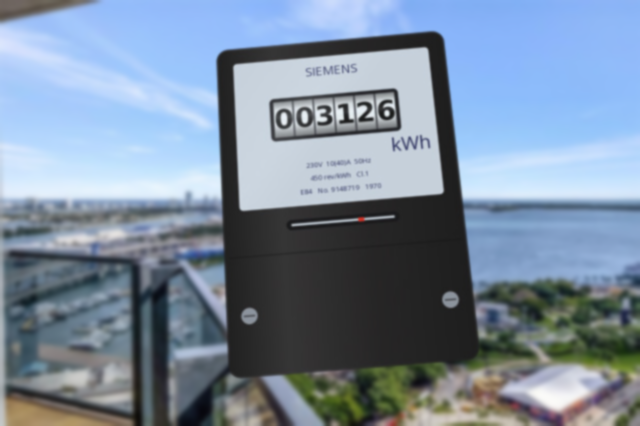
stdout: {"value": 3126, "unit": "kWh"}
